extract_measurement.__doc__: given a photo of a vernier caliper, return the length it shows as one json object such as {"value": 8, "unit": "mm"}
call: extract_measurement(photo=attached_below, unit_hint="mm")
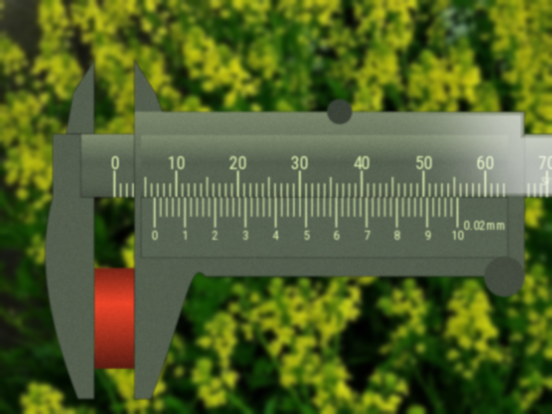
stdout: {"value": 6.5, "unit": "mm"}
